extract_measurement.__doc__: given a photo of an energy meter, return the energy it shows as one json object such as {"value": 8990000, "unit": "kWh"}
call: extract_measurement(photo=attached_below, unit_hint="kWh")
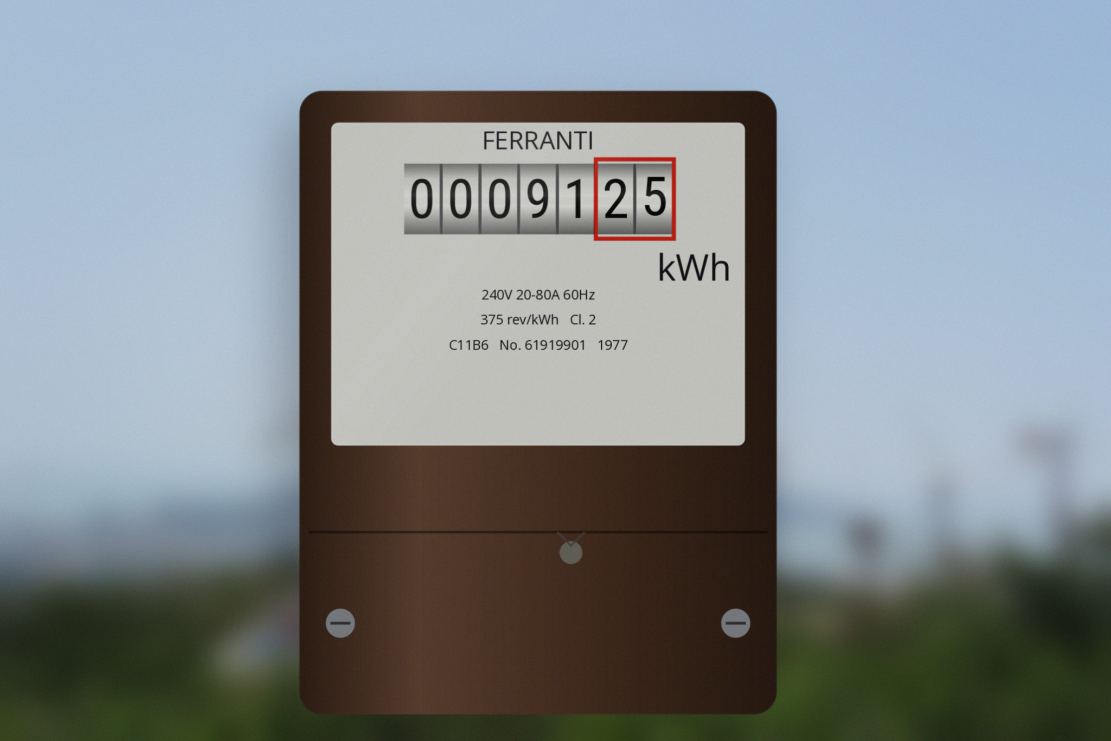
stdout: {"value": 91.25, "unit": "kWh"}
